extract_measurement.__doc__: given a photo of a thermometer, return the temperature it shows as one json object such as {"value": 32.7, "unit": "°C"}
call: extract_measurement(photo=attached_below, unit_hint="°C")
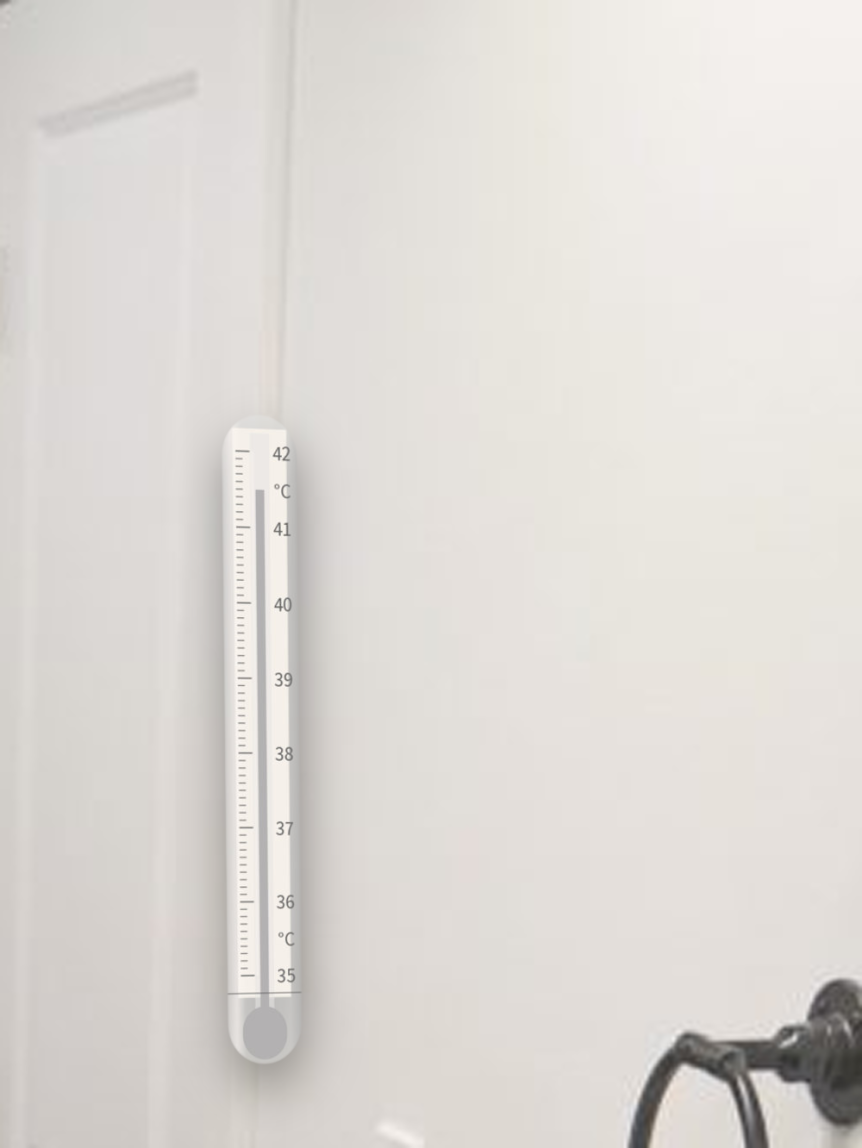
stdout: {"value": 41.5, "unit": "°C"}
